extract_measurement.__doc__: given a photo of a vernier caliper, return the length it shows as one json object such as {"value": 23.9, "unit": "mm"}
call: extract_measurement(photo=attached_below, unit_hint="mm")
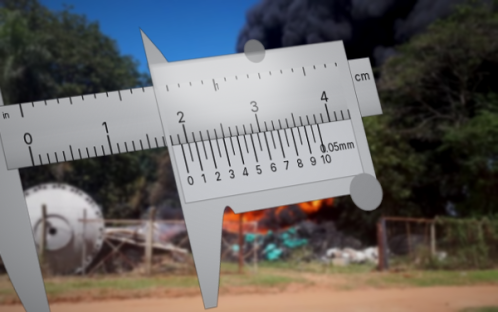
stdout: {"value": 19.2, "unit": "mm"}
